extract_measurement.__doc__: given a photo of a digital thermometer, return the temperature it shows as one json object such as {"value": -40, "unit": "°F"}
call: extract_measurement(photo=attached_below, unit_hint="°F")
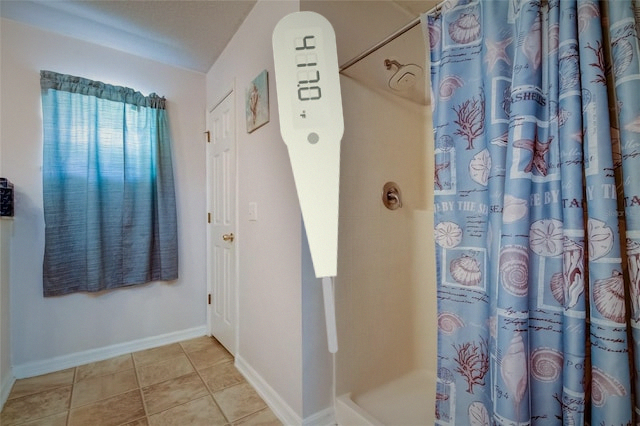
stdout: {"value": 417.0, "unit": "°F"}
